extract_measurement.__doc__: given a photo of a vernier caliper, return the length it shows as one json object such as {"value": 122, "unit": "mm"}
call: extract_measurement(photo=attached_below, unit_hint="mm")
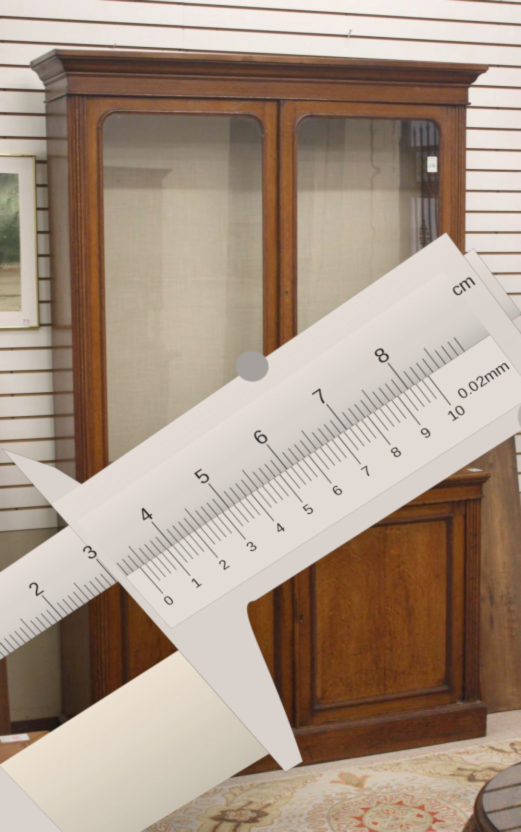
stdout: {"value": 34.2, "unit": "mm"}
